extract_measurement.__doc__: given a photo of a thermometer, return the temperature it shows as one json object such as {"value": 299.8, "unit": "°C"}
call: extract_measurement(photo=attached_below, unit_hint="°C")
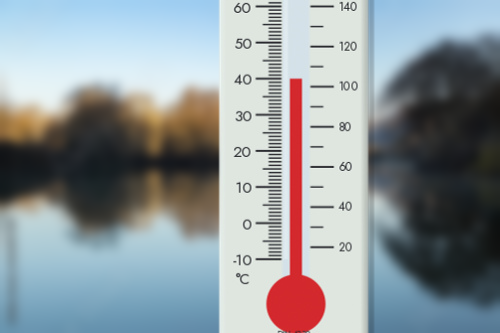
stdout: {"value": 40, "unit": "°C"}
